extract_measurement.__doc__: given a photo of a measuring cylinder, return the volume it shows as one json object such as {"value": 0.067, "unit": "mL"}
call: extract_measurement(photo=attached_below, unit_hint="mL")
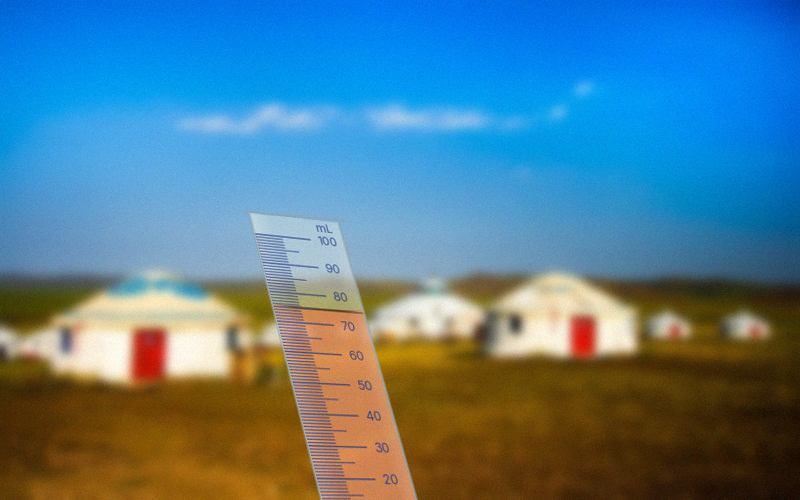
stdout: {"value": 75, "unit": "mL"}
